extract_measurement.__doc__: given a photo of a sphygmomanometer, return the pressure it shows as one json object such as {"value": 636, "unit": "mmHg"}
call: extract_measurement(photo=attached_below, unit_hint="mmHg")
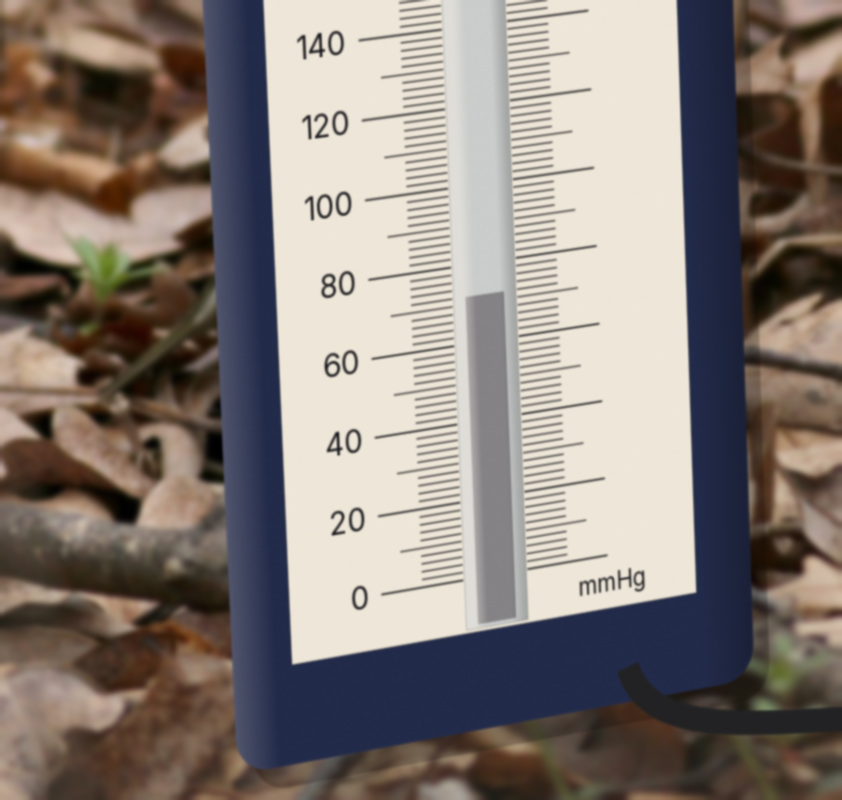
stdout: {"value": 72, "unit": "mmHg"}
